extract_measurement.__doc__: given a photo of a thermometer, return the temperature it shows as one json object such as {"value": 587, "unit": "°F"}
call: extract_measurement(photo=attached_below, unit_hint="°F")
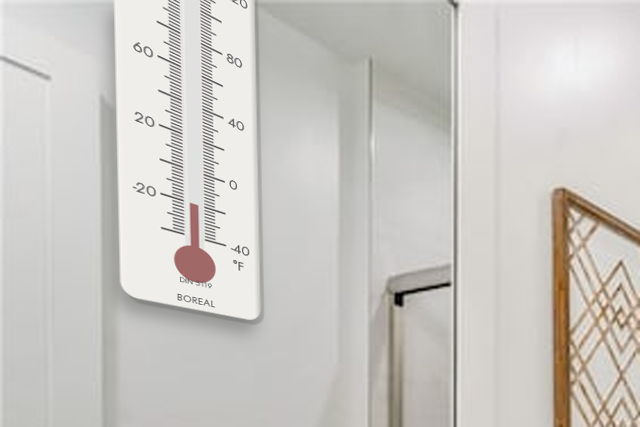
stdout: {"value": -20, "unit": "°F"}
